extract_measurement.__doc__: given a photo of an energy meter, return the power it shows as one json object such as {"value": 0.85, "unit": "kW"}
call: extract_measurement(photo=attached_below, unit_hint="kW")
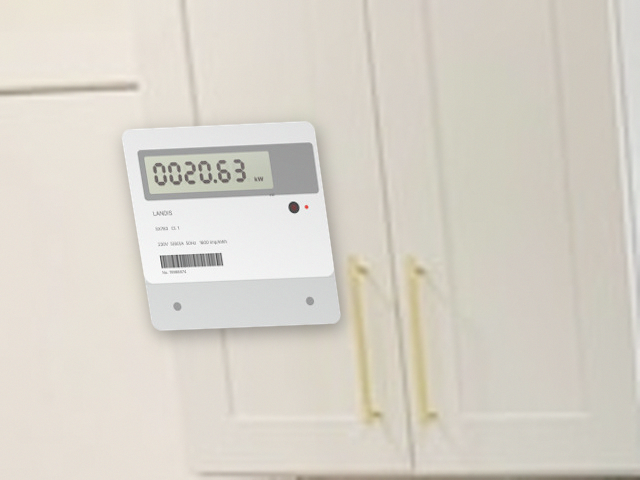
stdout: {"value": 20.63, "unit": "kW"}
